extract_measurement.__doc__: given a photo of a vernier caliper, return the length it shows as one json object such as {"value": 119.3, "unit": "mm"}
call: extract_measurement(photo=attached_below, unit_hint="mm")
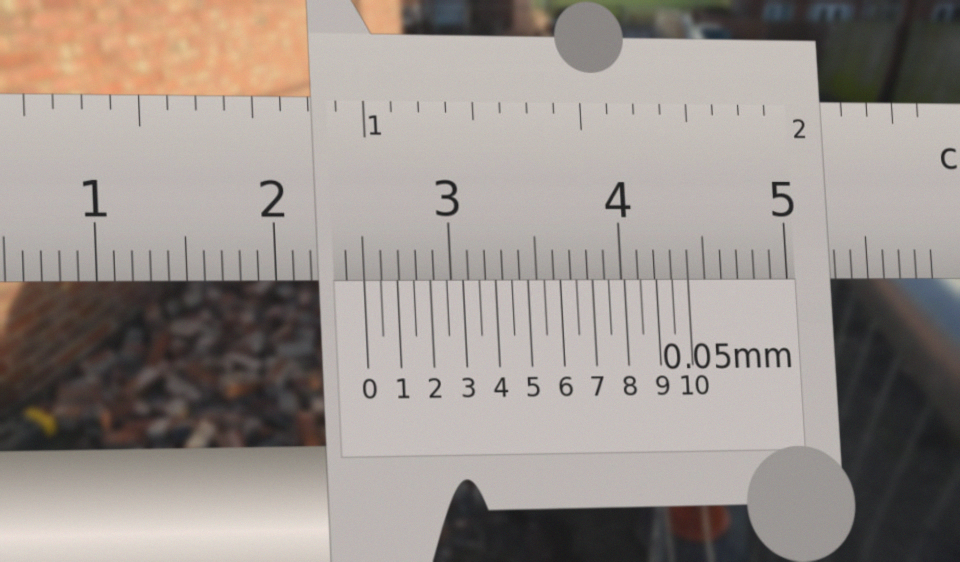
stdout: {"value": 25.0, "unit": "mm"}
